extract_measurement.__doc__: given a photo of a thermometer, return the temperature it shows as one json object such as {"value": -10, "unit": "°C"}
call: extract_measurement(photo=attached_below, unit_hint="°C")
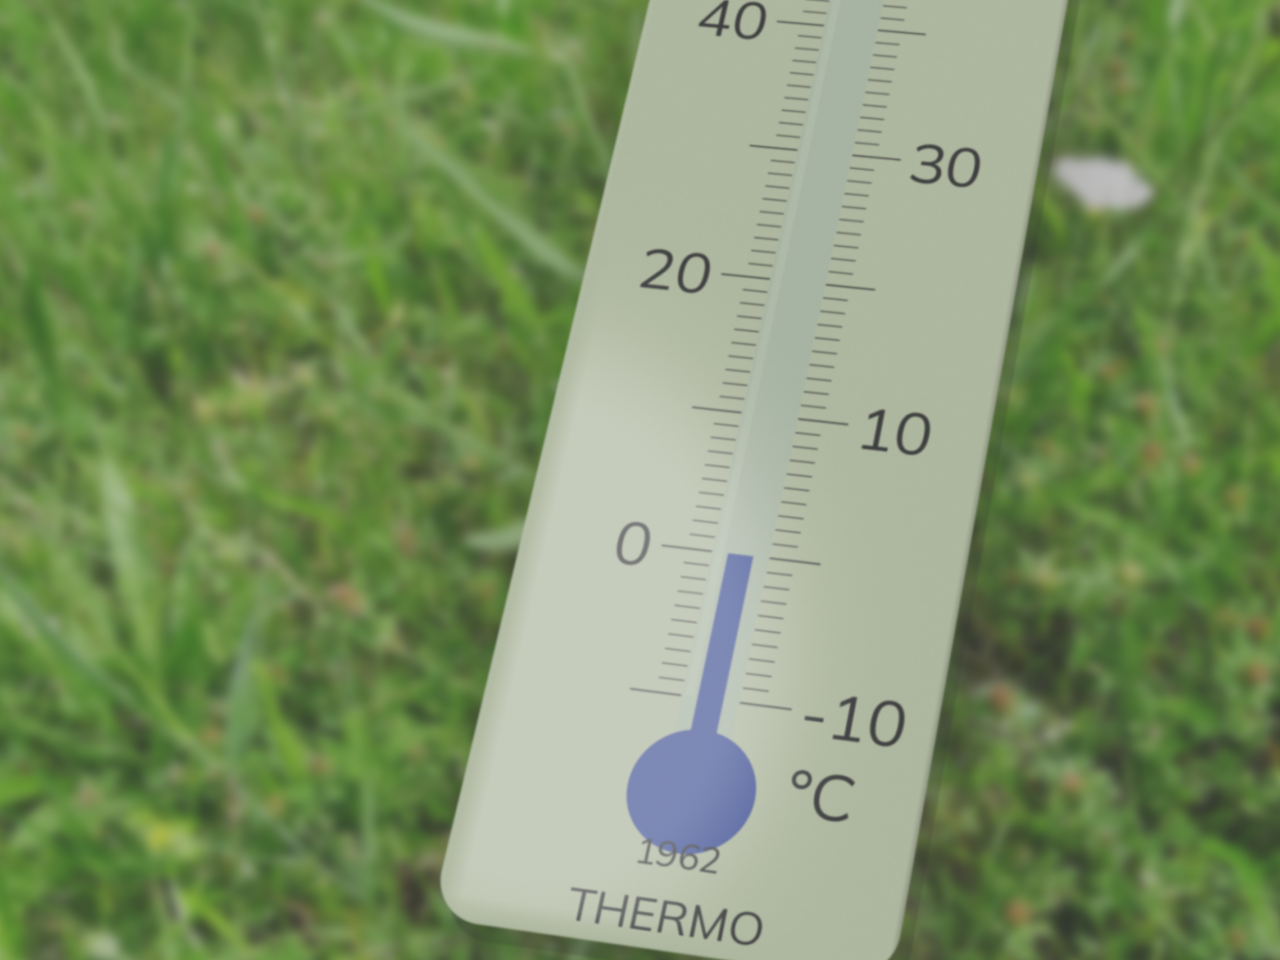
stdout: {"value": 0, "unit": "°C"}
